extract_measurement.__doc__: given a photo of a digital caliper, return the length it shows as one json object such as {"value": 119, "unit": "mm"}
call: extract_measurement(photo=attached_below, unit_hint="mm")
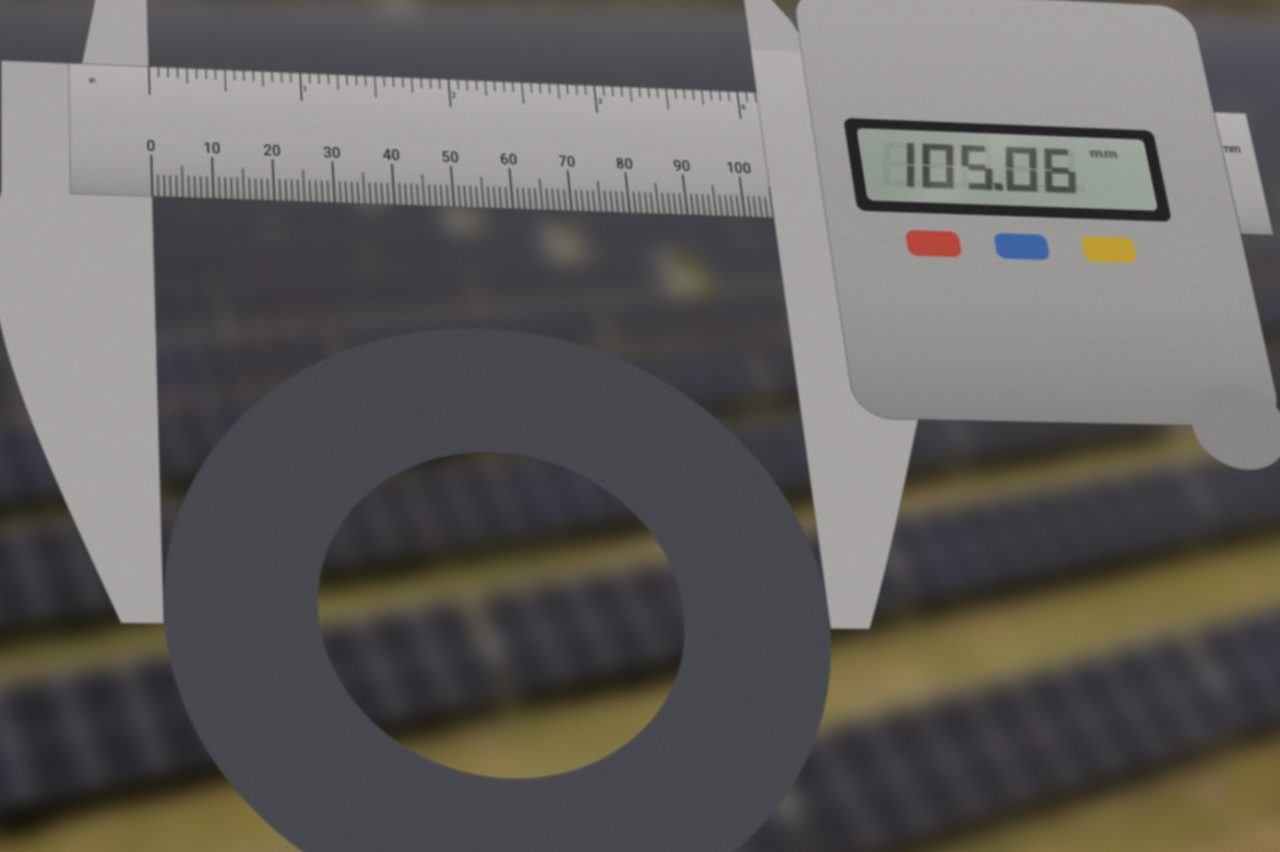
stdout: {"value": 105.06, "unit": "mm"}
